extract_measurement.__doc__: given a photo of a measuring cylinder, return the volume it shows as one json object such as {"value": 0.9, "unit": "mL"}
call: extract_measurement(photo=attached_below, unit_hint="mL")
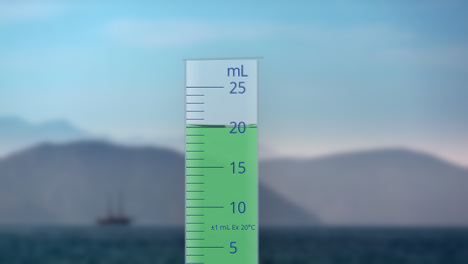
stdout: {"value": 20, "unit": "mL"}
